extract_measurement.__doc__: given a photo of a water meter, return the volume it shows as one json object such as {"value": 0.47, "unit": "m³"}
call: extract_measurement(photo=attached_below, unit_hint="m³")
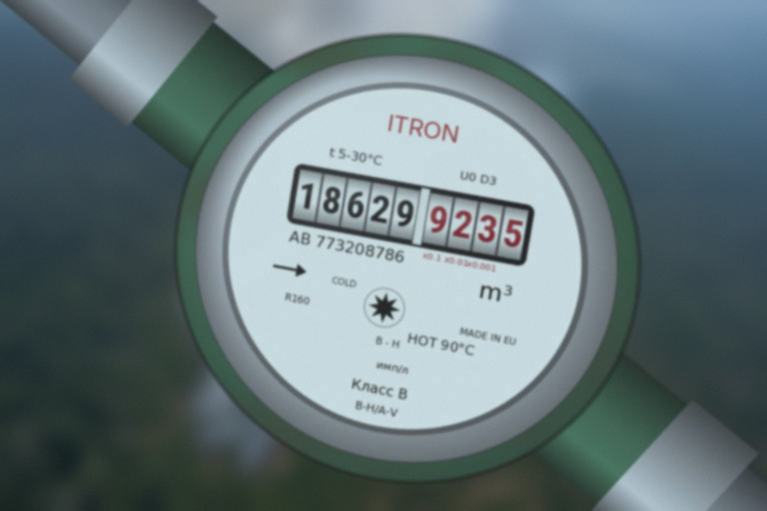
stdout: {"value": 18629.9235, "unit": "m³"}
